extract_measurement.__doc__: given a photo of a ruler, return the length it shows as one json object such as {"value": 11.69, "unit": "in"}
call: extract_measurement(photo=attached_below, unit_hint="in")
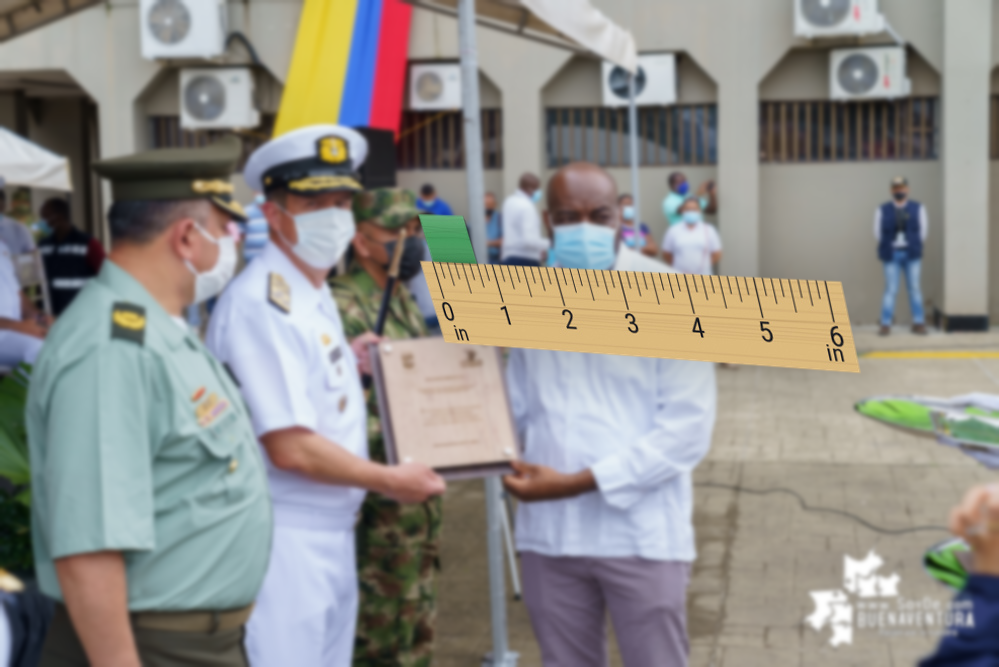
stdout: {"value": 0.75, "unit": "in"}
